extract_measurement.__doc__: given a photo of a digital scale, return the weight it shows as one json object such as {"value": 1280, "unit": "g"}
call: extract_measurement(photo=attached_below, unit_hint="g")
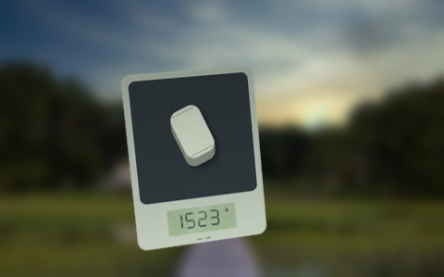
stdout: {"value": 1523, "unit": "g"}
